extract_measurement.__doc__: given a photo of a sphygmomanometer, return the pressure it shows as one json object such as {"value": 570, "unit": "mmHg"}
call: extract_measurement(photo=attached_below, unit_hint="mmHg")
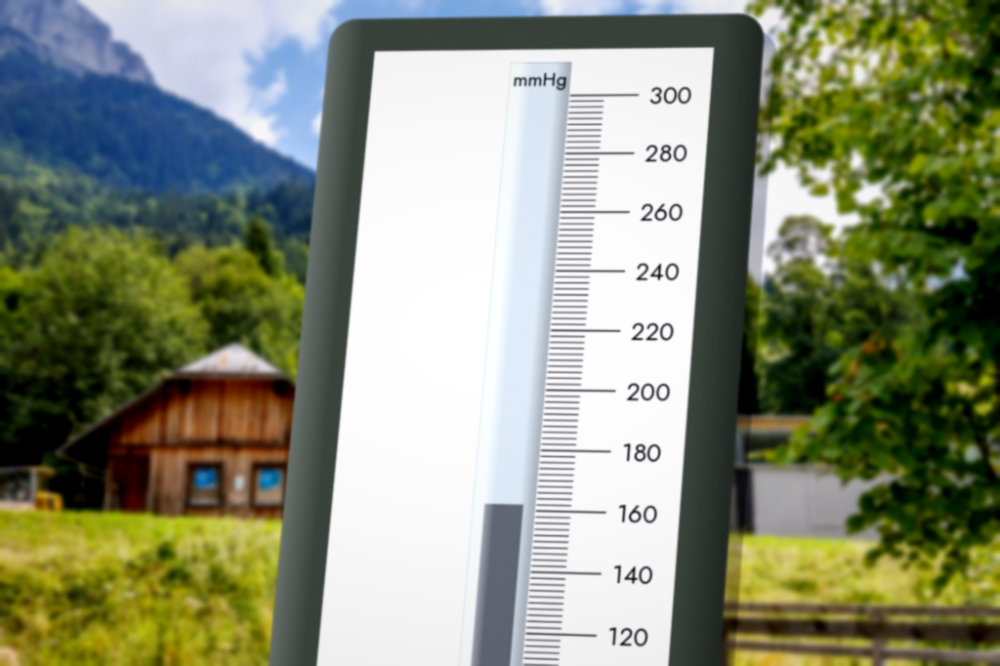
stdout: {"value": 162, "unit": "mmHg"}
